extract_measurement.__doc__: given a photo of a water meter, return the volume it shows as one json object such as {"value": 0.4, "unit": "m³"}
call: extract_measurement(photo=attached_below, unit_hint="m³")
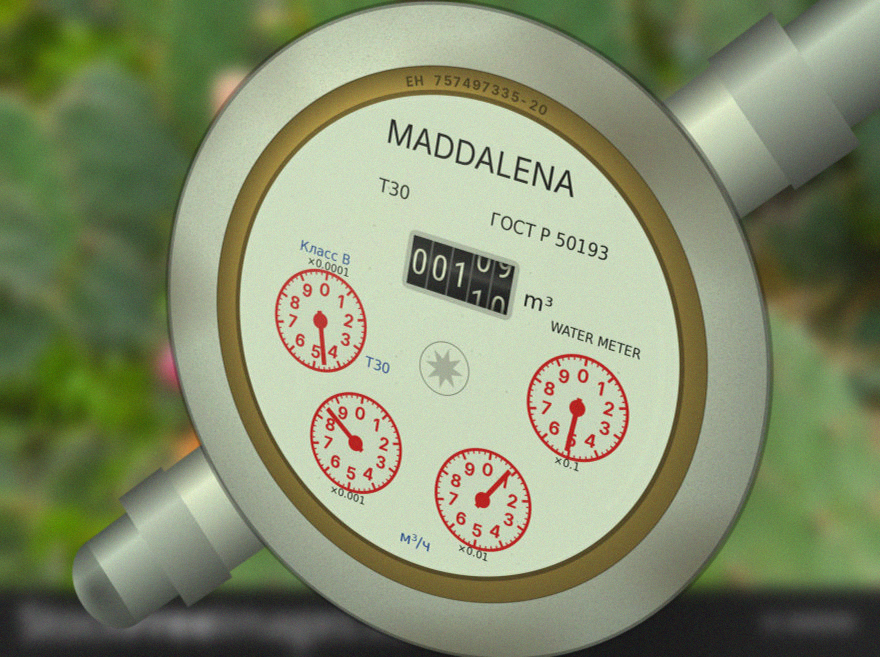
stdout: {"value": 109.5084, "unit": "m³"}
